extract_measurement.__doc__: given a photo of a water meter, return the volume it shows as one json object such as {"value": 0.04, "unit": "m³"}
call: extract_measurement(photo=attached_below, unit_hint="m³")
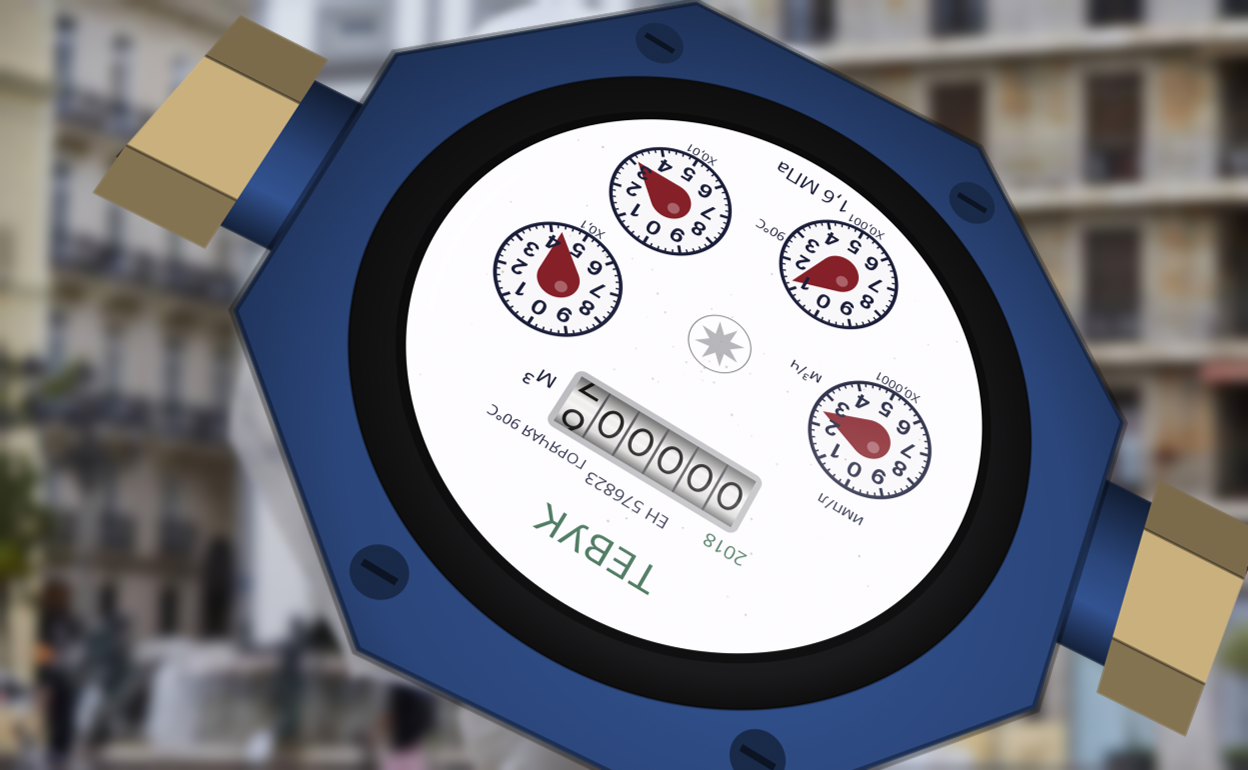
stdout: {"value": 6.4312, "unit": "m³"}
